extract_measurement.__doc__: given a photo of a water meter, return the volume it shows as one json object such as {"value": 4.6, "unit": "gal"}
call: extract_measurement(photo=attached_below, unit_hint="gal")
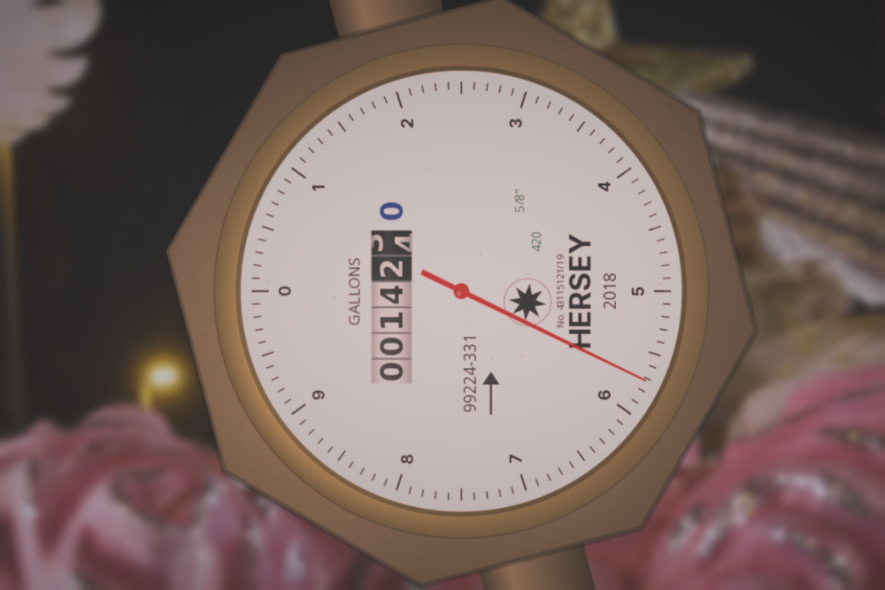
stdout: {"value": 14235.7, "unit": "gal"}
